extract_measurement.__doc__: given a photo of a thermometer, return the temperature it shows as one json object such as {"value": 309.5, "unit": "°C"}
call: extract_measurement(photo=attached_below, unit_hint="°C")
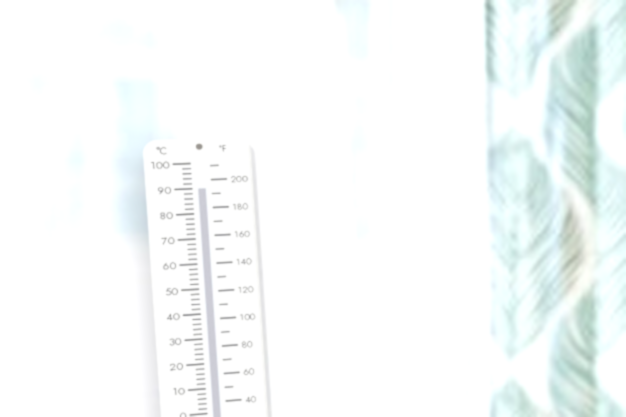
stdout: {"value": 90, "unit": "°C"}
